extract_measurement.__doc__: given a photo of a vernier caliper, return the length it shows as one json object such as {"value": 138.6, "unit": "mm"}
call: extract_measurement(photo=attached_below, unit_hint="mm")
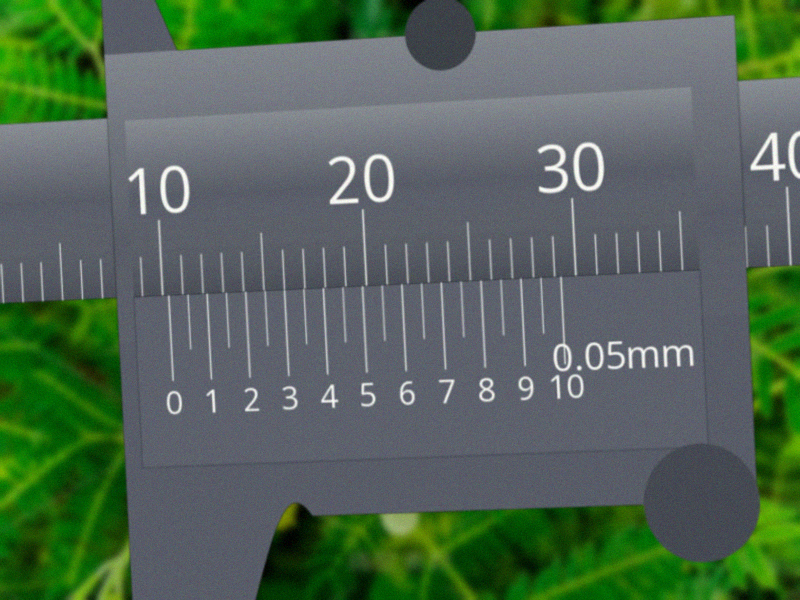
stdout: {"value": 10.3, "unit": "mm"}
